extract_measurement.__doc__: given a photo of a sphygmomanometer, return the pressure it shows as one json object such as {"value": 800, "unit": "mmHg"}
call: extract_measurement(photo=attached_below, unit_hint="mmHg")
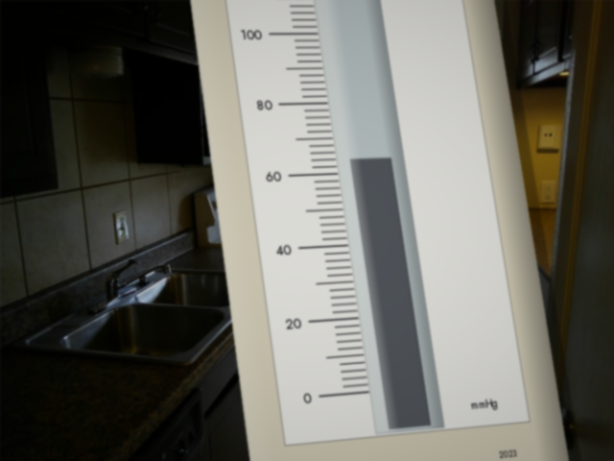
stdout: {"value": 64, "unit": "mmHg"}
